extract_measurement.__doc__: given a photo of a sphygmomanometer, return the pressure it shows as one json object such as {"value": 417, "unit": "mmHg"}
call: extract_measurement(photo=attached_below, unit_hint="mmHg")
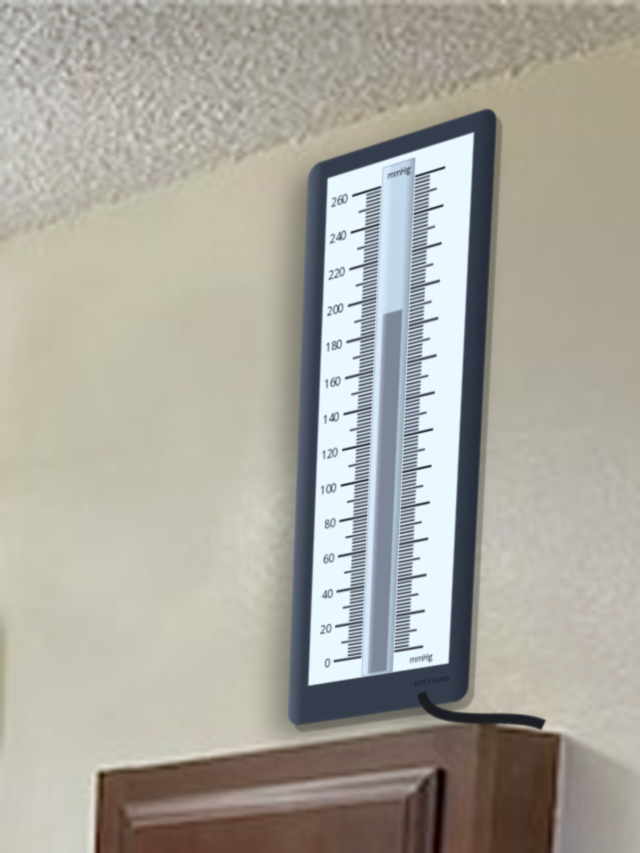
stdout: {"value": 190, "unit": "mmHg"}
